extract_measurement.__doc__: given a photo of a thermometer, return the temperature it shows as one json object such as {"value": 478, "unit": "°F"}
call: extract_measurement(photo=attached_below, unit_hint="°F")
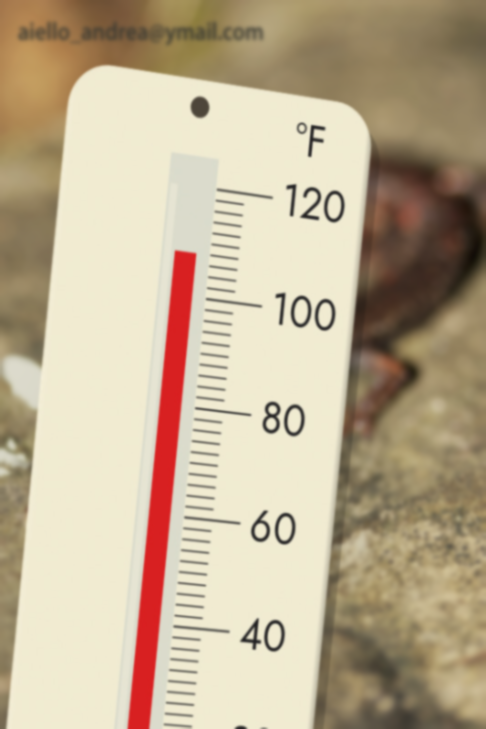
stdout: {"value": 108, "unit": "°F"}
